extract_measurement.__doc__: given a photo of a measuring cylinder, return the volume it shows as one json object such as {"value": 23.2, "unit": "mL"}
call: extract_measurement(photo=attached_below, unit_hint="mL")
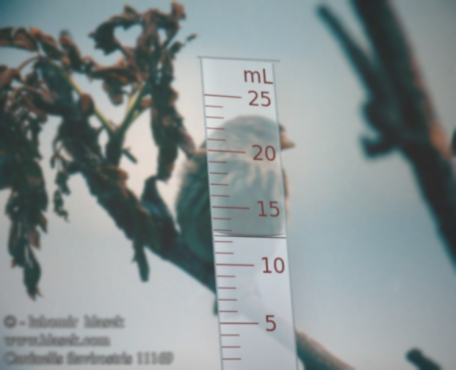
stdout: {"value": 12.5, "unit": "mL"}
